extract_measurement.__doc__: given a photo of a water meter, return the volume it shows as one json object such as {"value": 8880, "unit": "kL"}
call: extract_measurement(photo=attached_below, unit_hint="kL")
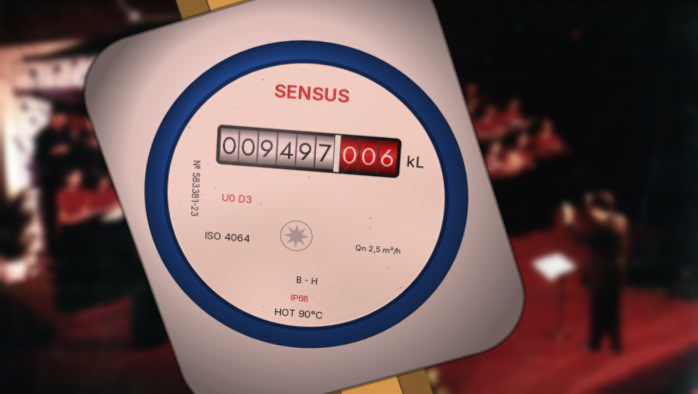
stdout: {"value": 9497.006, "unit": "kL"}
